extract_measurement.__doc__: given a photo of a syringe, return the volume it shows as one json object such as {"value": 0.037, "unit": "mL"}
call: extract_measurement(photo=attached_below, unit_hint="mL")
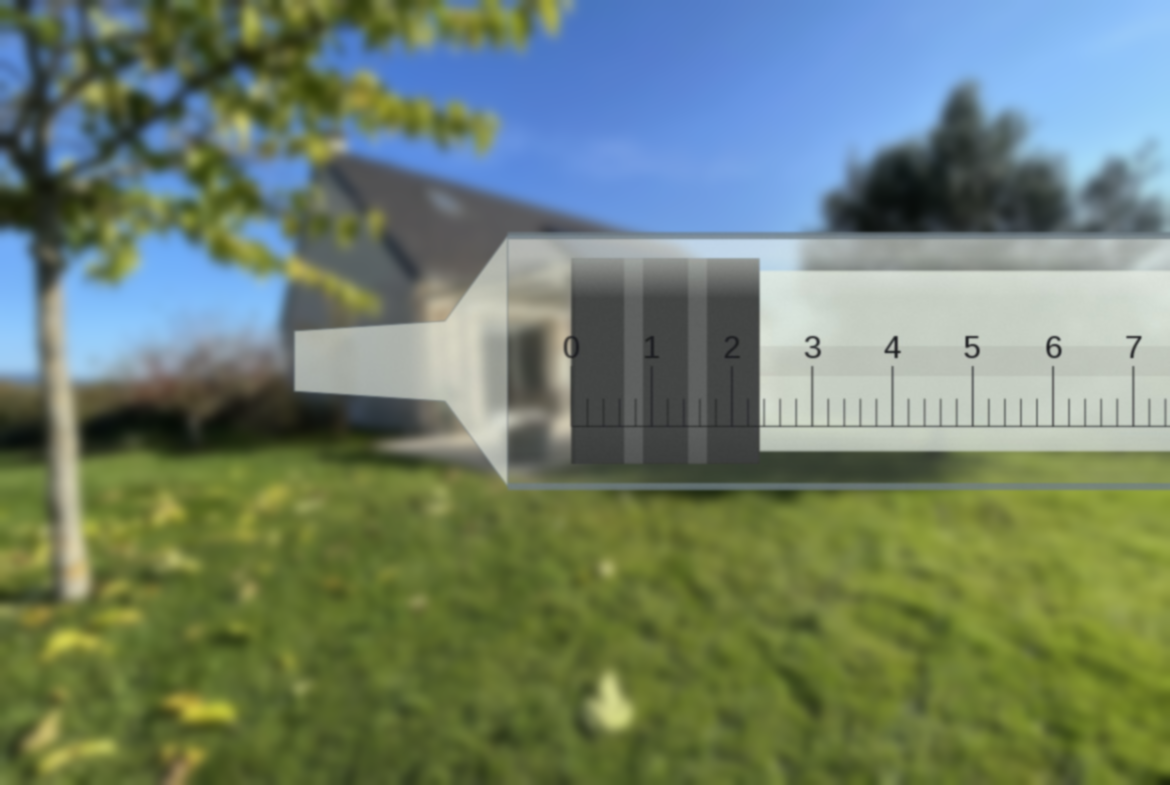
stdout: {"value": 0, "unit": "mL"}
